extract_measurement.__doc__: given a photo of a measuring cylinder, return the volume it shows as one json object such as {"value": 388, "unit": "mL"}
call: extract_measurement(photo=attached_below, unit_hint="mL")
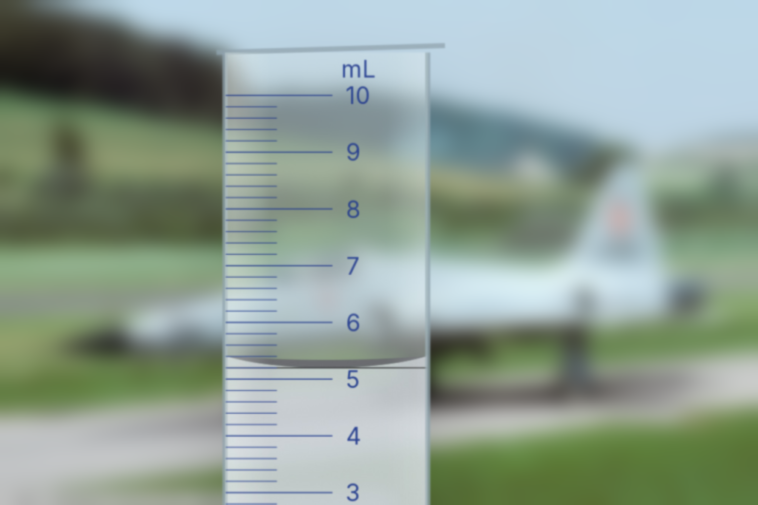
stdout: {"value": 5.2, "unit": "mL"}
